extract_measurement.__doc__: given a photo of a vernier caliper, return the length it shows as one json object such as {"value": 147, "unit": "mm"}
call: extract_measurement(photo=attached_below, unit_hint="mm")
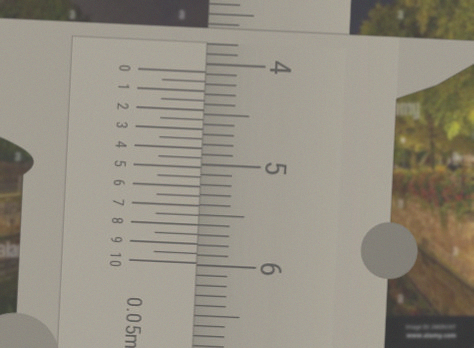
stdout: {"value": 40.8, "unit": "mm"}
